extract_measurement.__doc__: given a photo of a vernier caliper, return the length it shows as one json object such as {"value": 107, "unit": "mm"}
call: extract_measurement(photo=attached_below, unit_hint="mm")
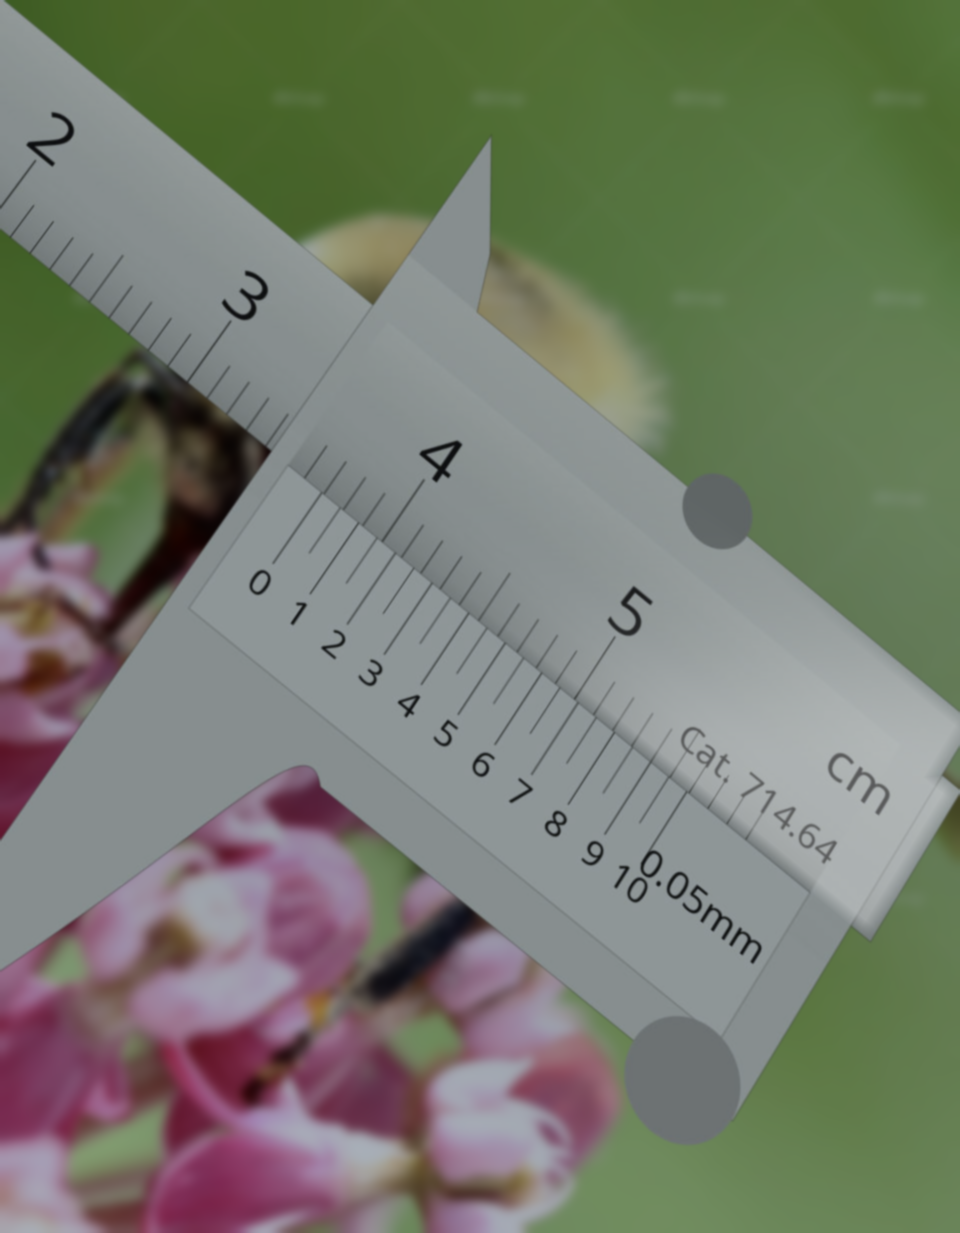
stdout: {"value": 36.9, "unit": "mm"}
